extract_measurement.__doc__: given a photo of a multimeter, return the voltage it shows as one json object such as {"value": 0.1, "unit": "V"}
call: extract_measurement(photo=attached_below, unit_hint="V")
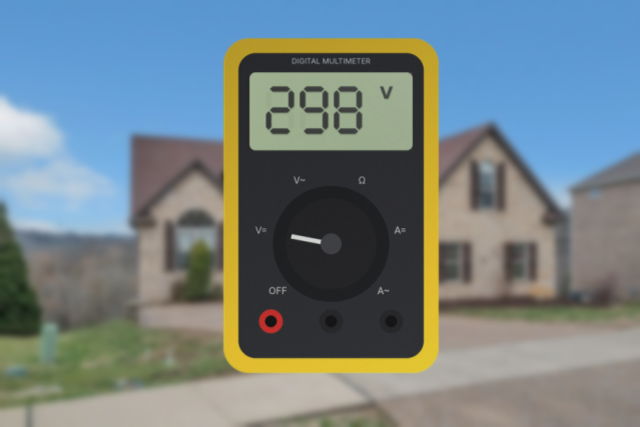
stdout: {"value": 298, "unit": "V"}
